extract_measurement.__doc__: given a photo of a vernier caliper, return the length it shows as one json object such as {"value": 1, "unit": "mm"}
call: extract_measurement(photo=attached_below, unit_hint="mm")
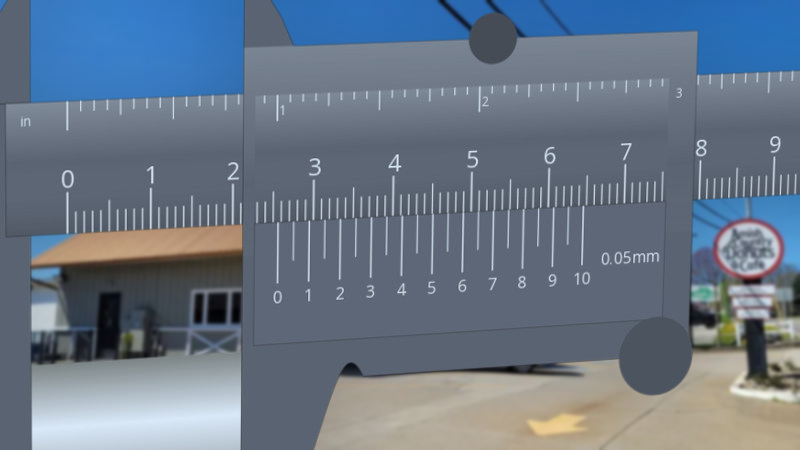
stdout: {"value": 25.6, "unit": "mm"}
